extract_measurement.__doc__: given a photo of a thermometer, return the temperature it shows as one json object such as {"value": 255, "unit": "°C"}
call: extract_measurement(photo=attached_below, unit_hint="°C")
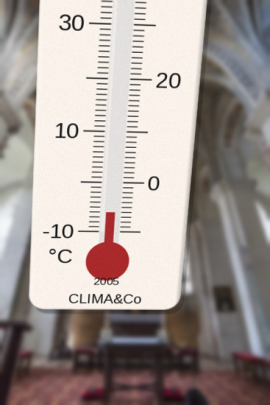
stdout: {"value": -6, "unit": "°C"}
